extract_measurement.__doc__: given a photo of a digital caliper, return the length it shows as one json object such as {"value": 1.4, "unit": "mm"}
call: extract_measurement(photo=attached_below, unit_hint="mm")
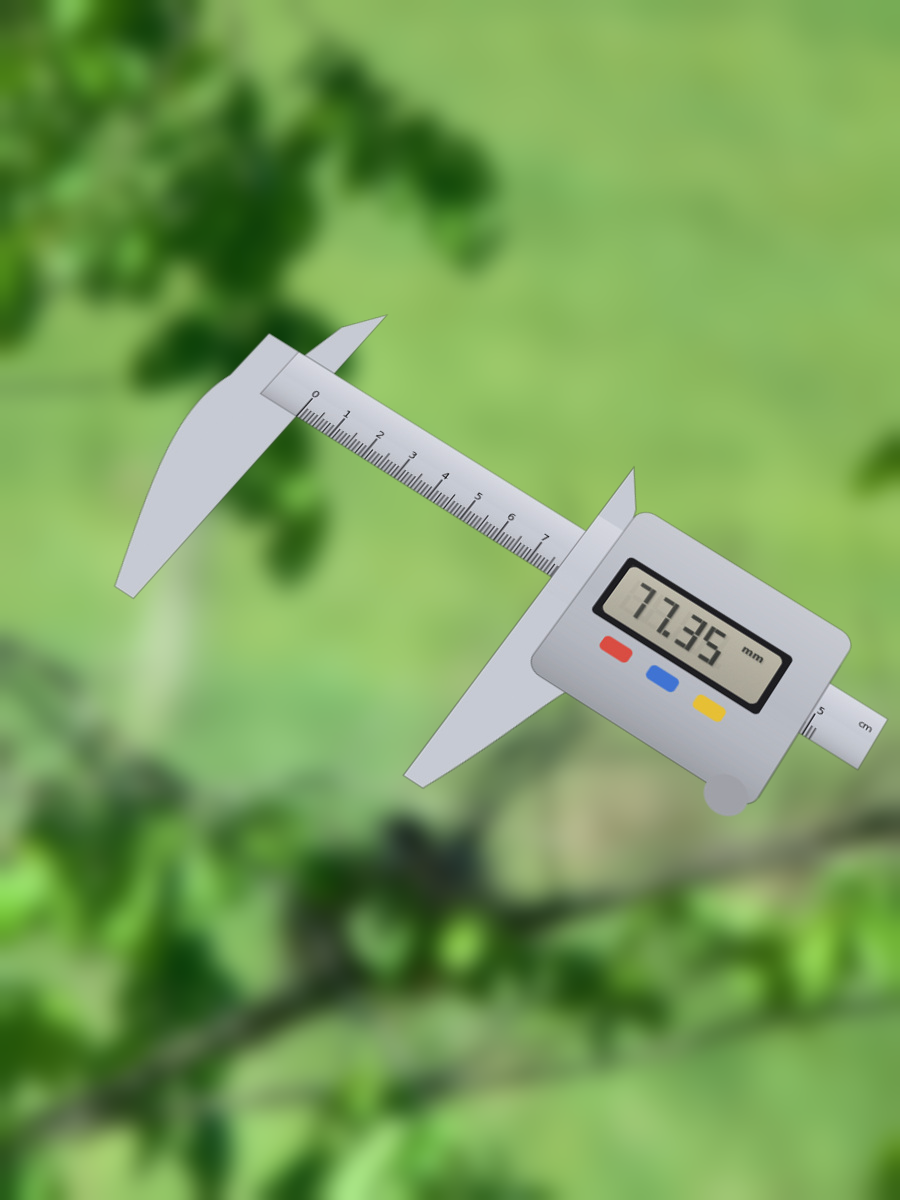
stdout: {"value": 77.35, "unit": "mm"}
